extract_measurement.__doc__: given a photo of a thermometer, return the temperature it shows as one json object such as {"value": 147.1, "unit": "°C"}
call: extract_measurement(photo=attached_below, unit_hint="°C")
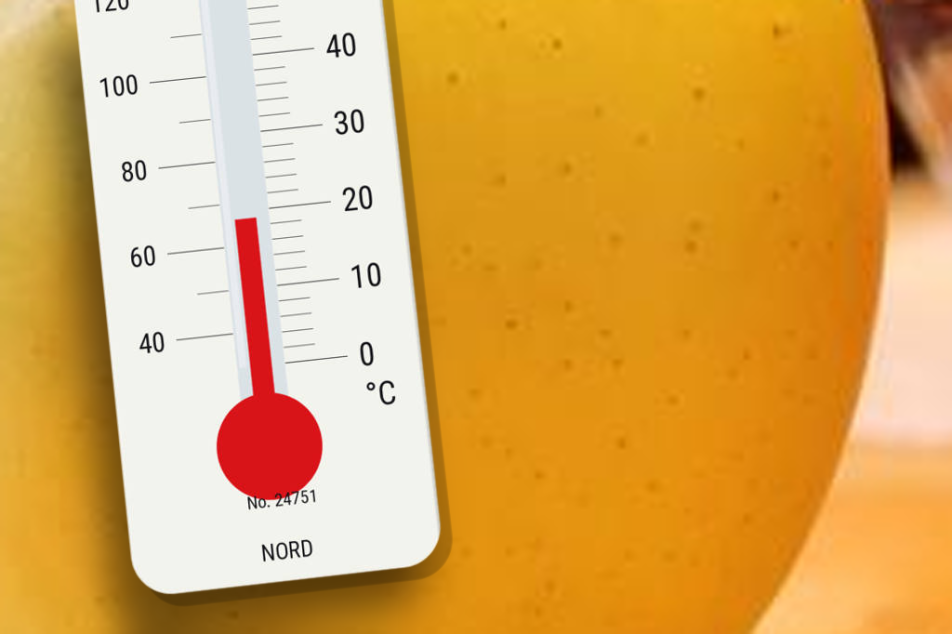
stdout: {"value": 19, "unit": "°C"}
